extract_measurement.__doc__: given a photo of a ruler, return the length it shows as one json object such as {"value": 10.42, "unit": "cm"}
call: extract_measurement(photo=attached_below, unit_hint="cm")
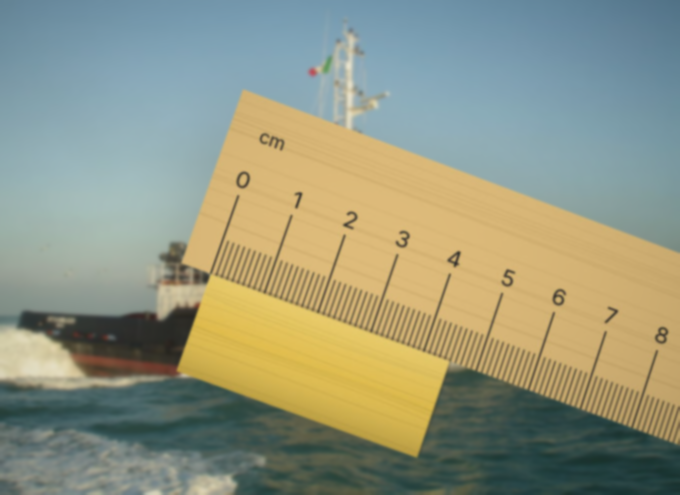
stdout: {"value": 4.5, "unit": "cm"}
